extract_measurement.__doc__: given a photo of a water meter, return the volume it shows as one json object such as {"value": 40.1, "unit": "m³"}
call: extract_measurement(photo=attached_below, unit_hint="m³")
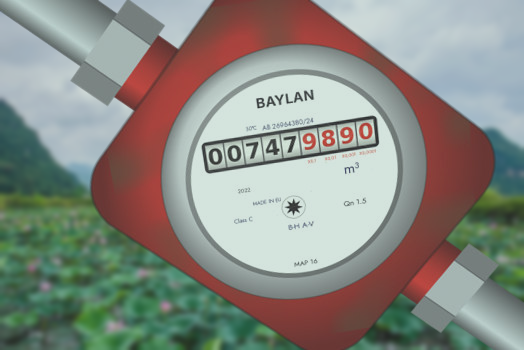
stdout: {"value": 747.9890, "unit": "m³"}
